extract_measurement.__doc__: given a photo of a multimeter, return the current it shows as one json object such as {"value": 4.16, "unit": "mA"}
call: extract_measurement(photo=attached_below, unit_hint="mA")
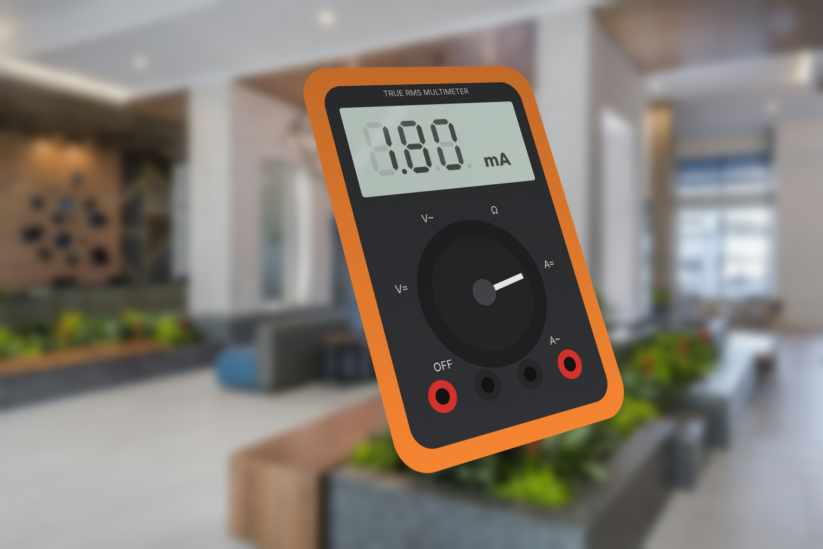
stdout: {"value": 1.80, "unit": "mA"}
